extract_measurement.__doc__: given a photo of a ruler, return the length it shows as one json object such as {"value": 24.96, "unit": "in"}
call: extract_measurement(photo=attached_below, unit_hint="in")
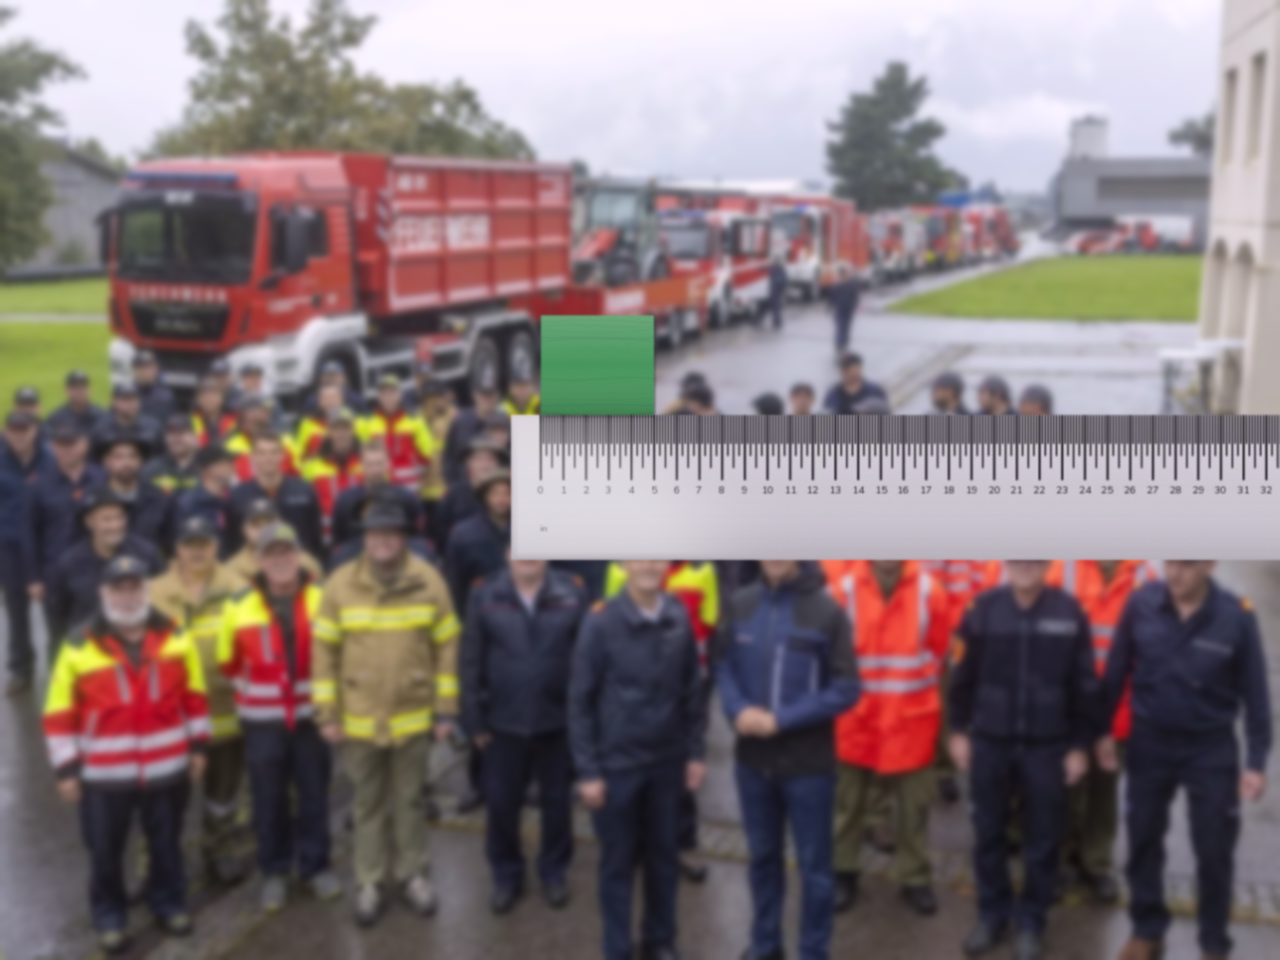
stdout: {"value": 5, "unit": "in"}
